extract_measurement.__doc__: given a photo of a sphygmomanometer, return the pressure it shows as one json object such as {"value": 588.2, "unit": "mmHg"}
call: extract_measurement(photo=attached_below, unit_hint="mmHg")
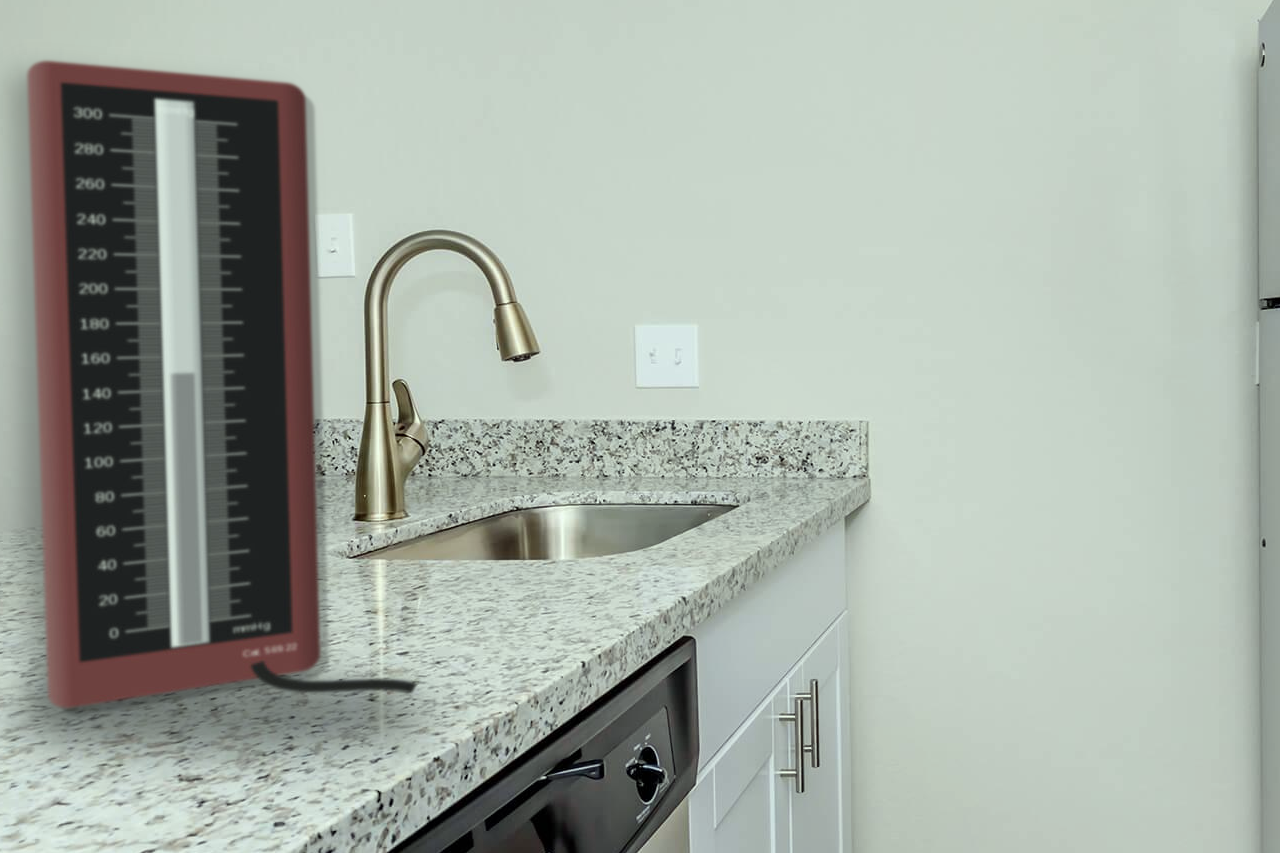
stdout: {"value": 150, "unit": "mmHg"}
